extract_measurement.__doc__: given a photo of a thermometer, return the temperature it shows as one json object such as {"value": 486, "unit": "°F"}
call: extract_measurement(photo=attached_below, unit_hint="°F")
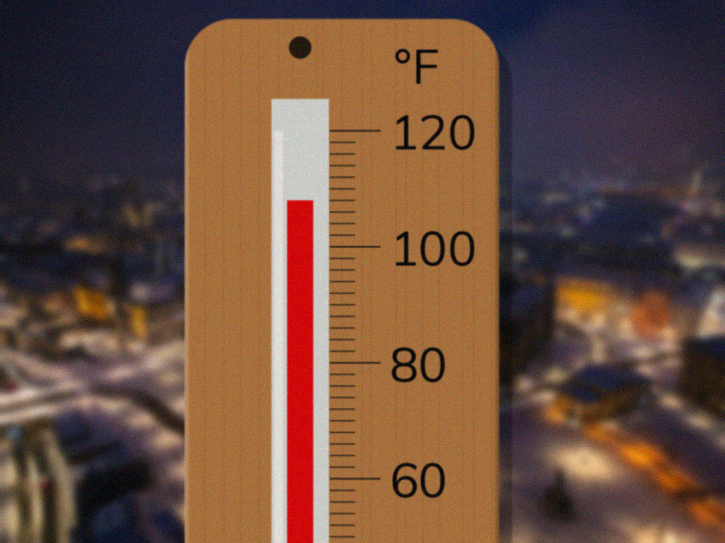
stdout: {"value": 108, "unit": "°F"}
